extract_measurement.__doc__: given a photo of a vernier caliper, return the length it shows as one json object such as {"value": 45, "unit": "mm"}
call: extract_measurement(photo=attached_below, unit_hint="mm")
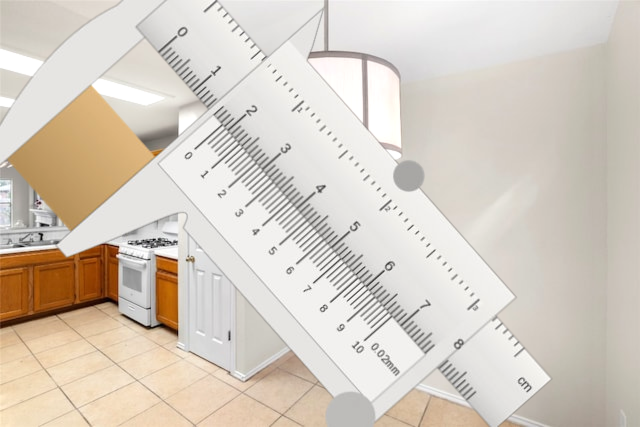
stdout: {"value": 18.5, "unit": "mm"}
